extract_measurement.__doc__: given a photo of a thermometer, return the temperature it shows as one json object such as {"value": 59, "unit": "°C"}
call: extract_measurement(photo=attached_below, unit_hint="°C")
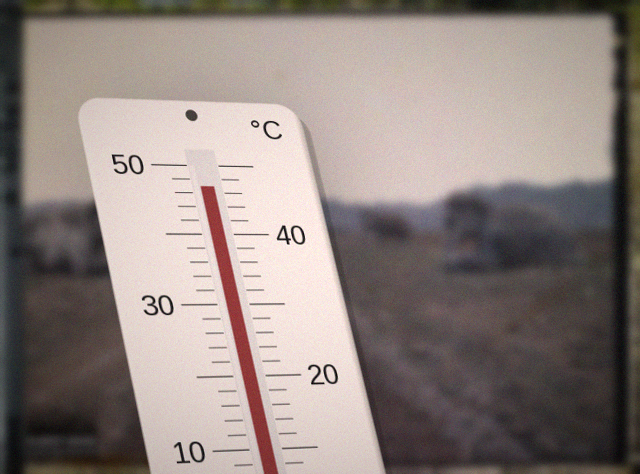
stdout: {"value": 47, "unit": "°C"}
